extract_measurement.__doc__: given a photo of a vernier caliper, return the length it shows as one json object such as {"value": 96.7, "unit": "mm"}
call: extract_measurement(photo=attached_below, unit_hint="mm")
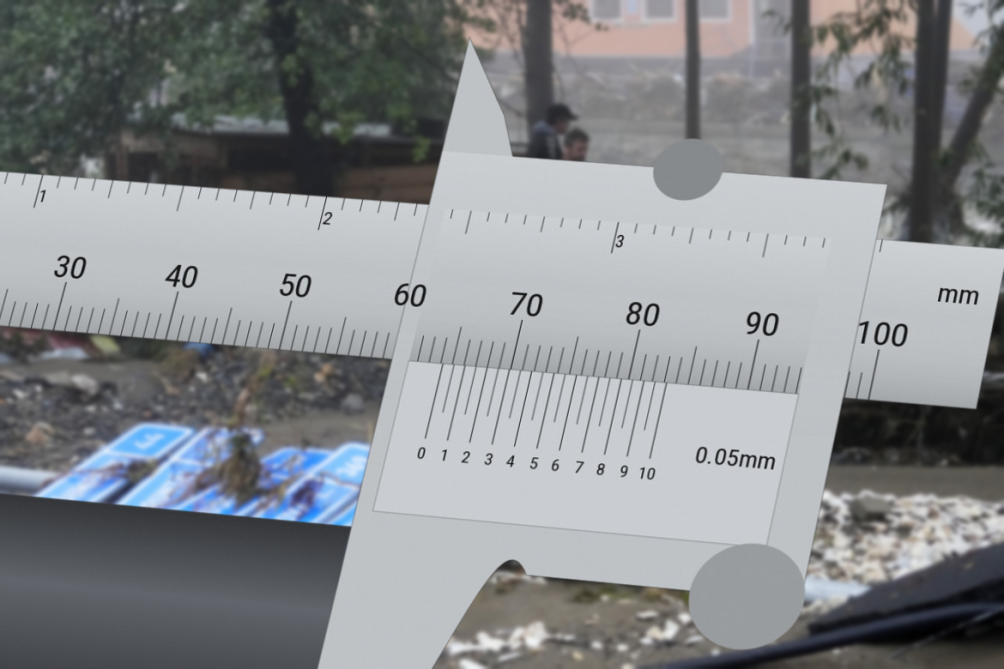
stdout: {"value": 64.2, "unit": "mm"}
